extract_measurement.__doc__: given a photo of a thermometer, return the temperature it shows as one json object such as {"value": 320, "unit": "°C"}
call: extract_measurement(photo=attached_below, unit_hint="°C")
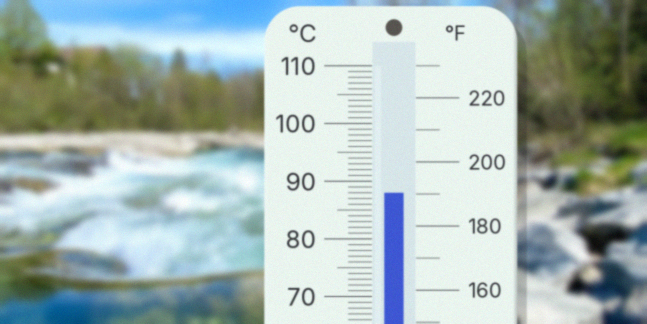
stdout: {"value": 88, "unit": "°C"}
